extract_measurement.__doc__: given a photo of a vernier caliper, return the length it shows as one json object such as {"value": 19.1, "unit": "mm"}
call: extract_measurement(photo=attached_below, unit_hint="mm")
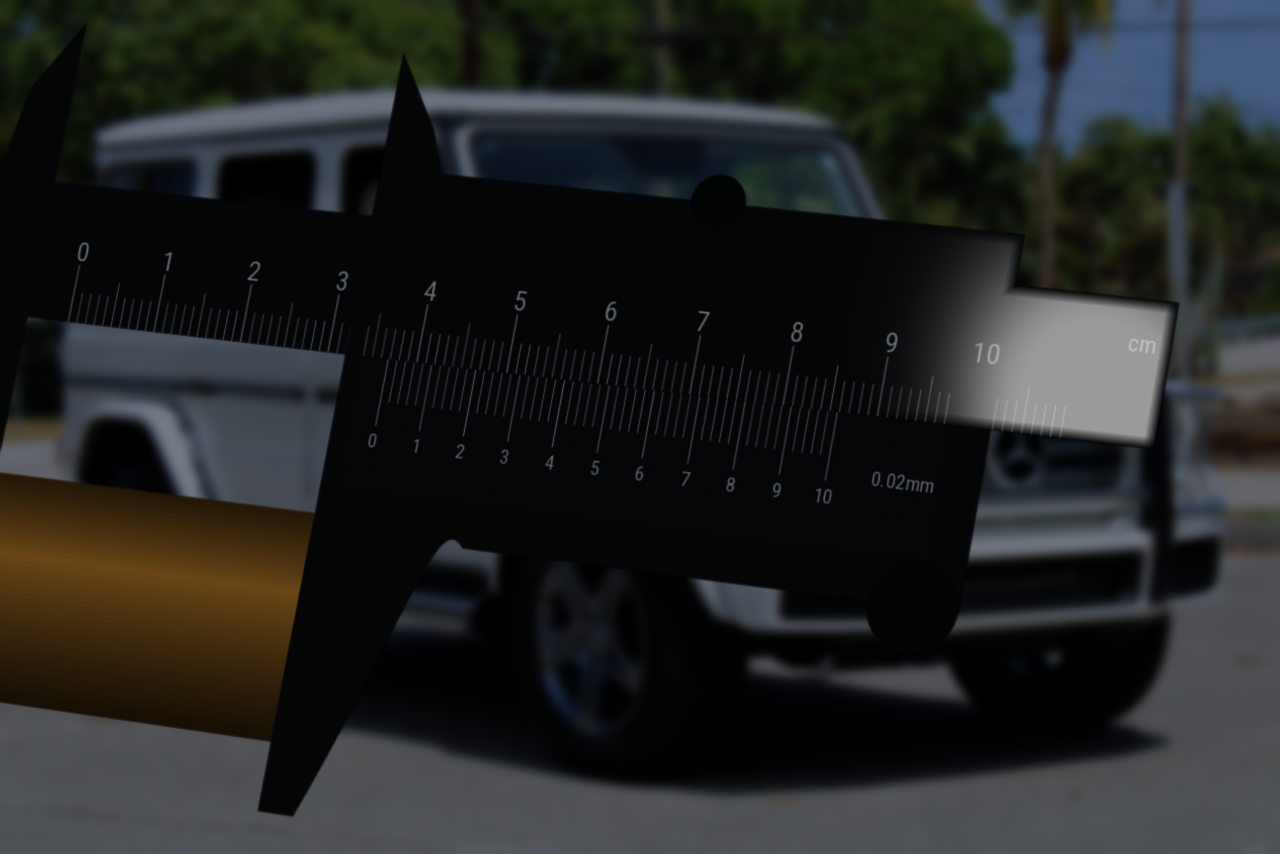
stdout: {"value": 36.8, "unit": "mm"}
